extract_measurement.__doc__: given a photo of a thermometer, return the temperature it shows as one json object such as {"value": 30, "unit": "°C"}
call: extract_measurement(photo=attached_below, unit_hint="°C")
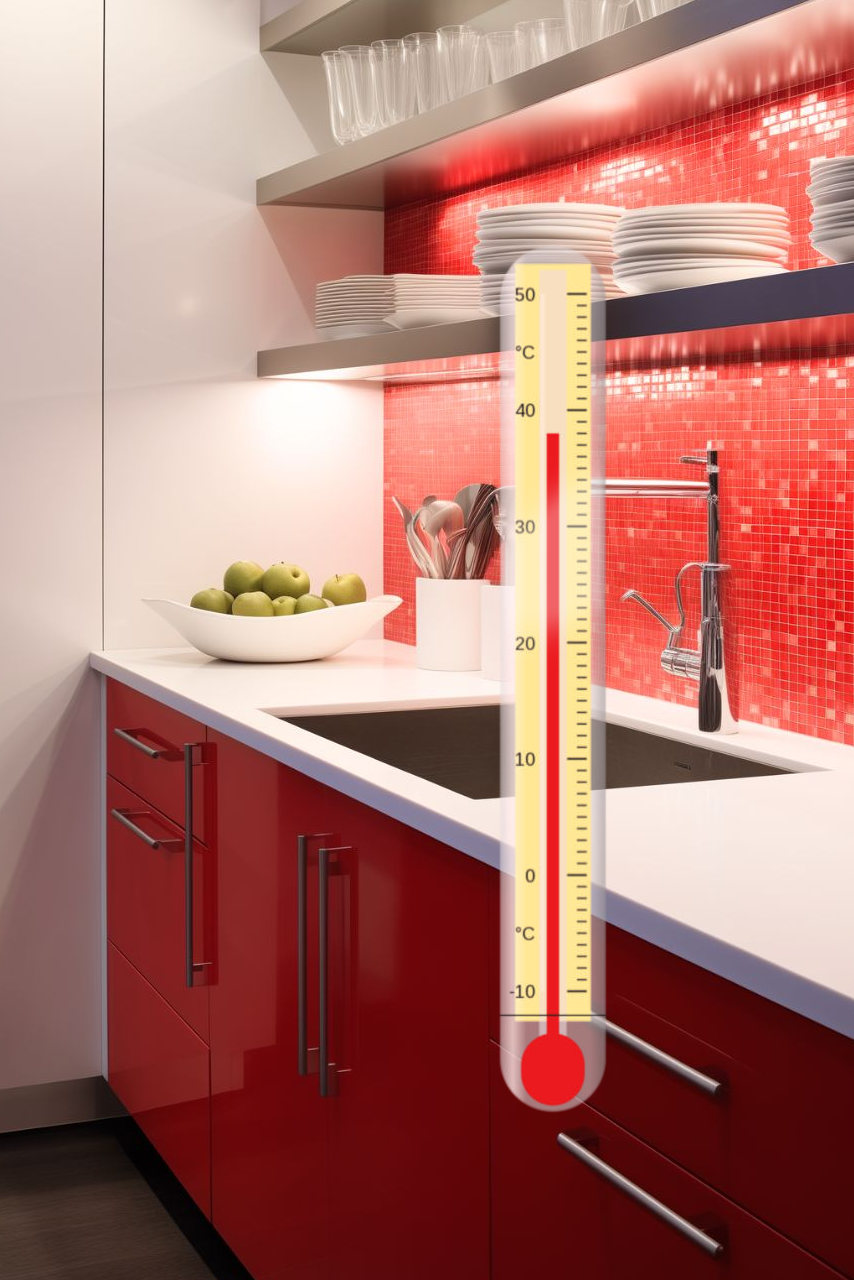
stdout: {"value": 38, "unit": "°C"}
